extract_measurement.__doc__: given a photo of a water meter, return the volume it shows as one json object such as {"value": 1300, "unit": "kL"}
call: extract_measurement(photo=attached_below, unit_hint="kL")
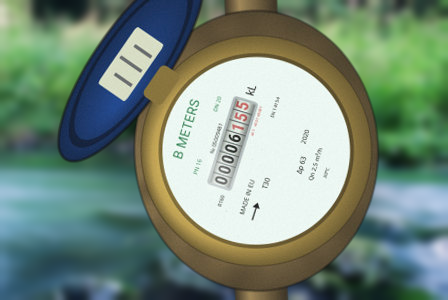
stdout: {"value": 6.155, "unit": "kL"}
